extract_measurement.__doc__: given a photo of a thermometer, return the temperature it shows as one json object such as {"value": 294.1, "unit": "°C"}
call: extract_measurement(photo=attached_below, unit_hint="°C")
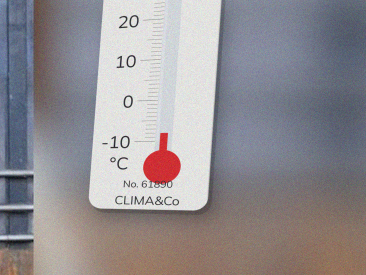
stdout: {"value": -8, "unit": "°C"}
